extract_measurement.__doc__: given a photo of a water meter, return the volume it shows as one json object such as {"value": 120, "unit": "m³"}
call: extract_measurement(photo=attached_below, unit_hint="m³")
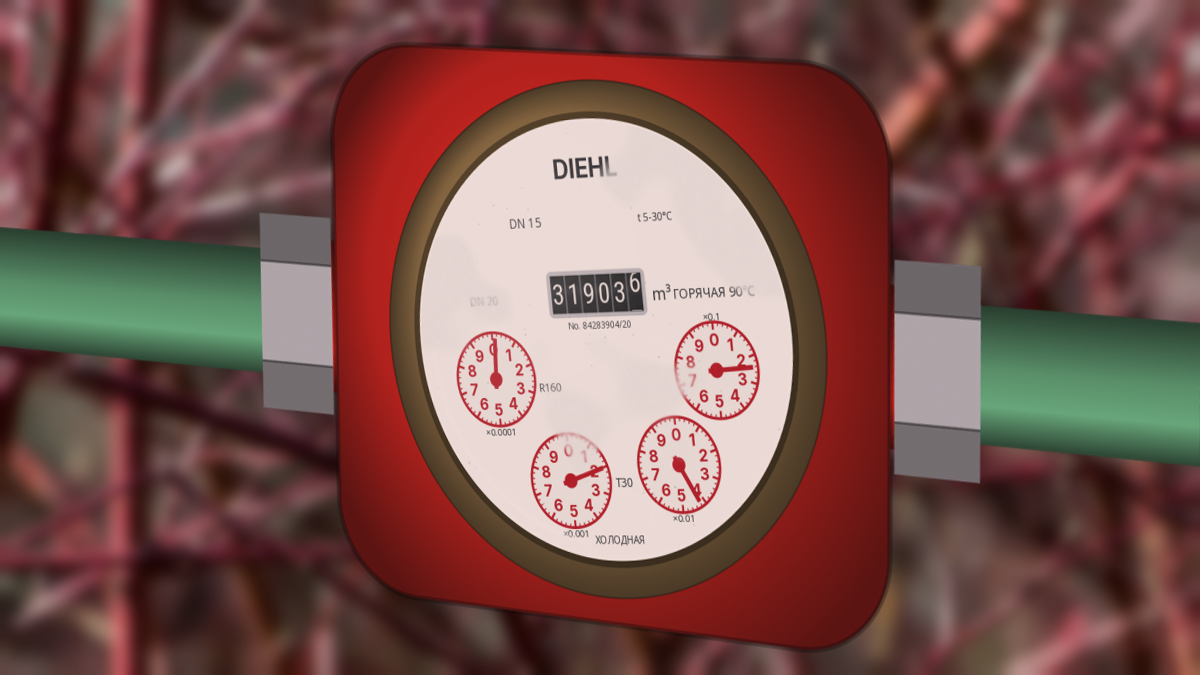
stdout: {"value": 319036.2420, "unit": "m³"}
